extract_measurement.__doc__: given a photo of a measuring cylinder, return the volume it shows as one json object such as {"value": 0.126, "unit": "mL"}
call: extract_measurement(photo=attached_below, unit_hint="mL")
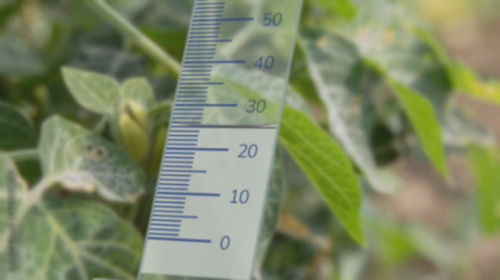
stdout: {"value": 25, "unit": "mL"}
